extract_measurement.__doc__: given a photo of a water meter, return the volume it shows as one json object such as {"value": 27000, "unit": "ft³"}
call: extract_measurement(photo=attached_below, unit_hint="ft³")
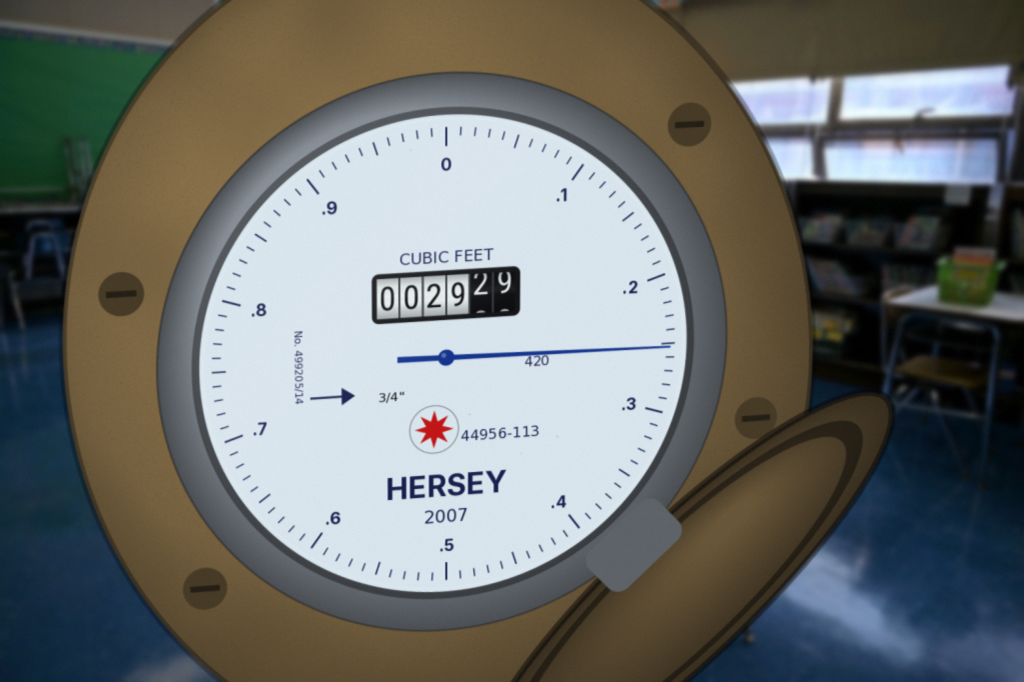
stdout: {"value": 2929.25, "unit": "ft³"}
